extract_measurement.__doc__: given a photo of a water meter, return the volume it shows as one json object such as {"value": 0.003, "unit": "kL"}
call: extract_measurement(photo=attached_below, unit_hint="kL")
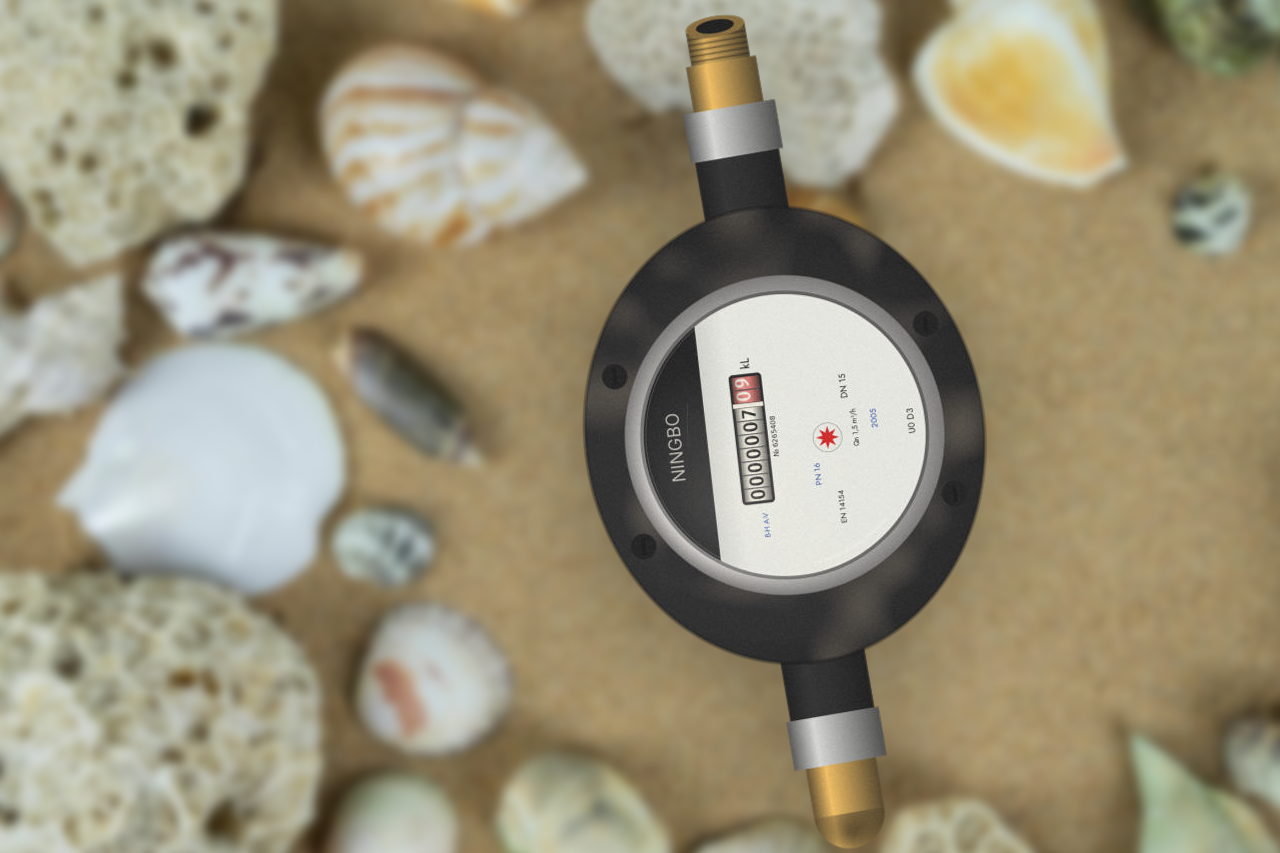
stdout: {"value": 7.09, "unit": "kL"}
